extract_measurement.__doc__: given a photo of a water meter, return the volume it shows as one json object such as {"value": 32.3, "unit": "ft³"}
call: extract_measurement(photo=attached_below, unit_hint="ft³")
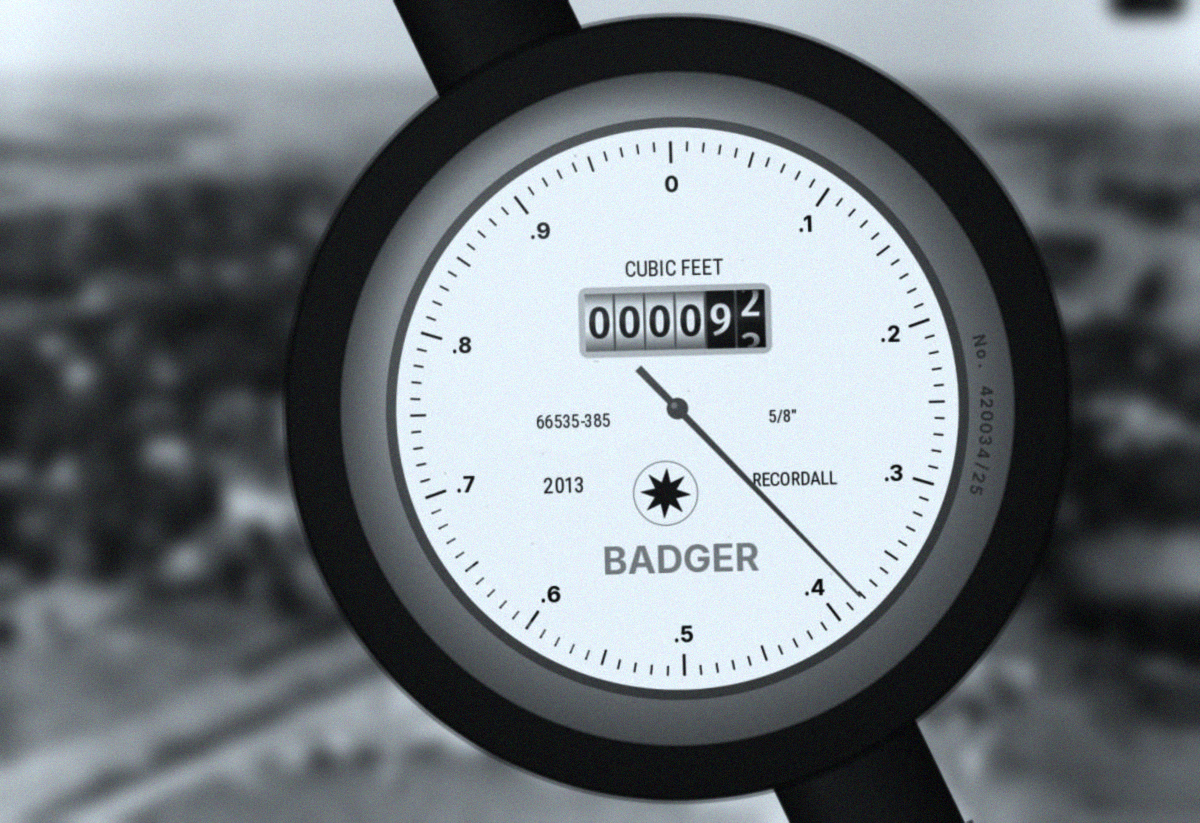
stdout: {"value": 92.38, "unit": "ft³"}
